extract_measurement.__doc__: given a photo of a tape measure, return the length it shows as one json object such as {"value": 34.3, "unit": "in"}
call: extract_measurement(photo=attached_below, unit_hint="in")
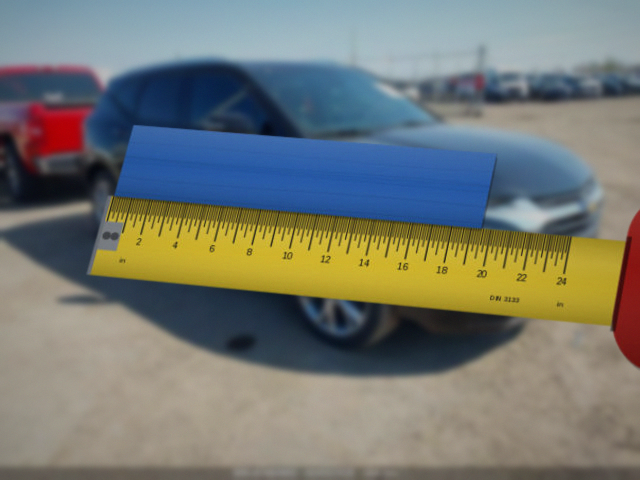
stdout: {"value": 19.5, "unit": "in"}
